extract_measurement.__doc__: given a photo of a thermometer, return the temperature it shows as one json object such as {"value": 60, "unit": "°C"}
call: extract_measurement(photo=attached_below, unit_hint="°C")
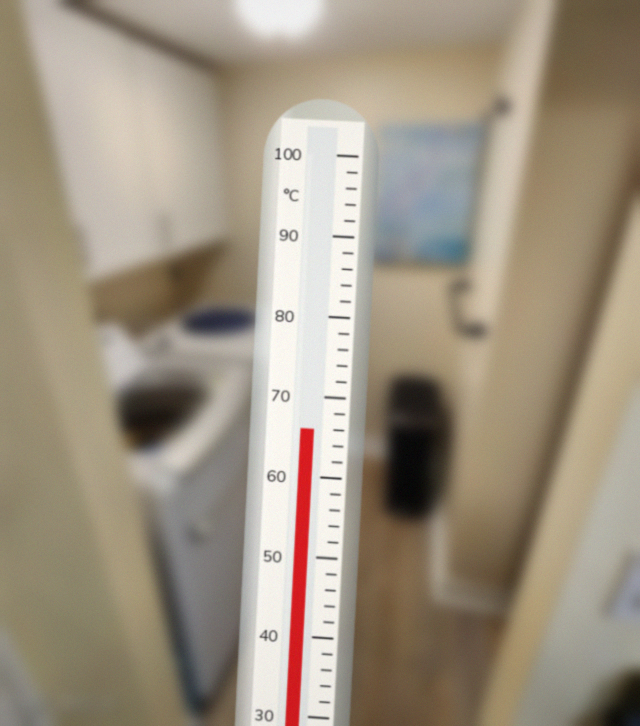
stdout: {"value": 66, "unit": "°C"}
